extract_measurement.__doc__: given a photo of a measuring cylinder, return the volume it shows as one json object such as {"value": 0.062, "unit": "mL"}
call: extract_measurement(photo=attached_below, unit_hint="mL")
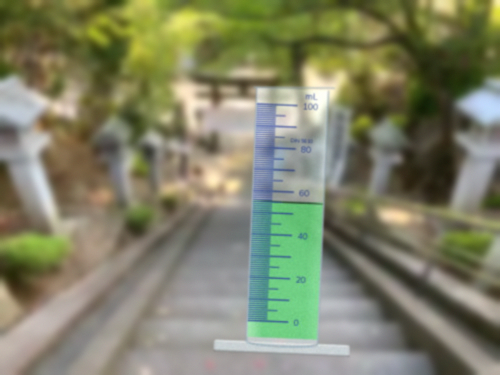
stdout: {"value": 55, "unit": "mL"}
